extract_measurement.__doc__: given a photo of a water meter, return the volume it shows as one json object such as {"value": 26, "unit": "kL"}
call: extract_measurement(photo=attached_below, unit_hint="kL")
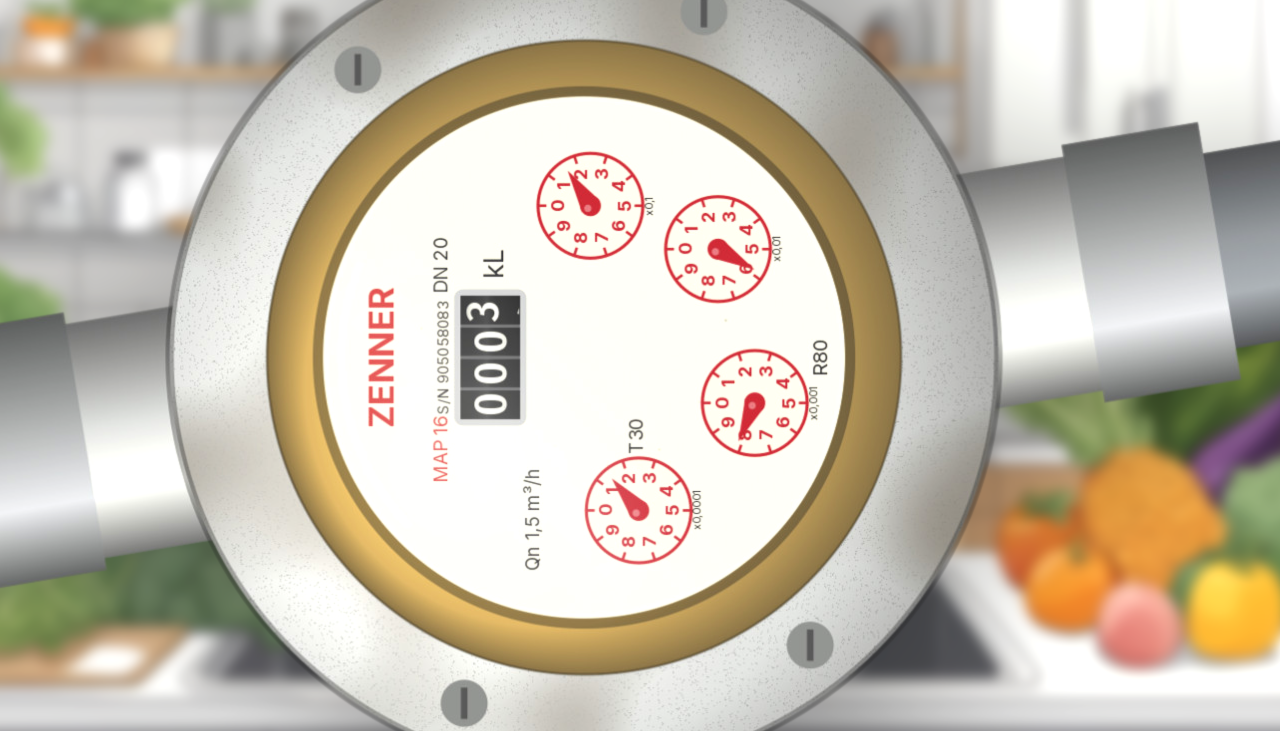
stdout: {"value": 3.1581, "unit": "kL"}
